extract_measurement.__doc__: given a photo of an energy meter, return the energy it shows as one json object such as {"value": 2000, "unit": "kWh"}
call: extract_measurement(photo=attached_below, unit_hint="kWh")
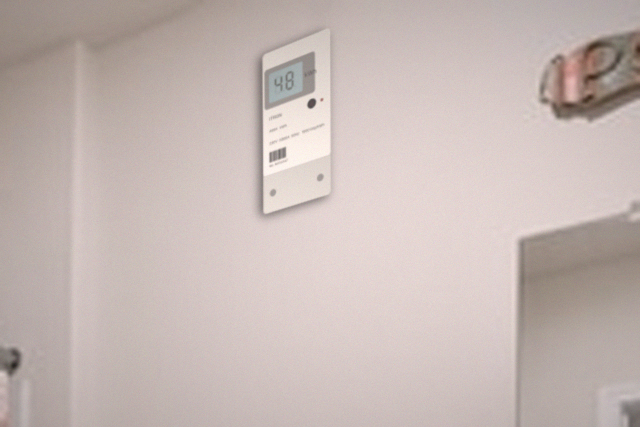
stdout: {"value": 48, "unit": "kWh"}
